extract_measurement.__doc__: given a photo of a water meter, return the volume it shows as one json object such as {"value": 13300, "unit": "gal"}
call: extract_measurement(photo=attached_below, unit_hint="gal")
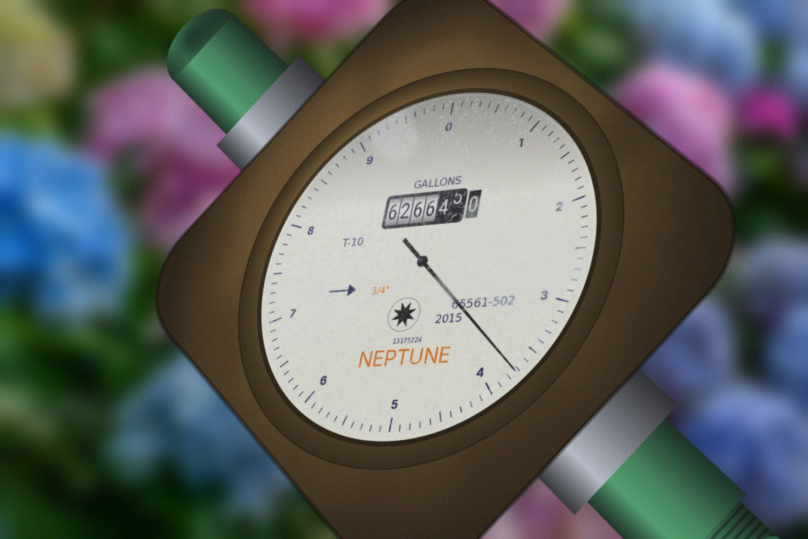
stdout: {"value": 6266453.7, "unit": "gal"}
